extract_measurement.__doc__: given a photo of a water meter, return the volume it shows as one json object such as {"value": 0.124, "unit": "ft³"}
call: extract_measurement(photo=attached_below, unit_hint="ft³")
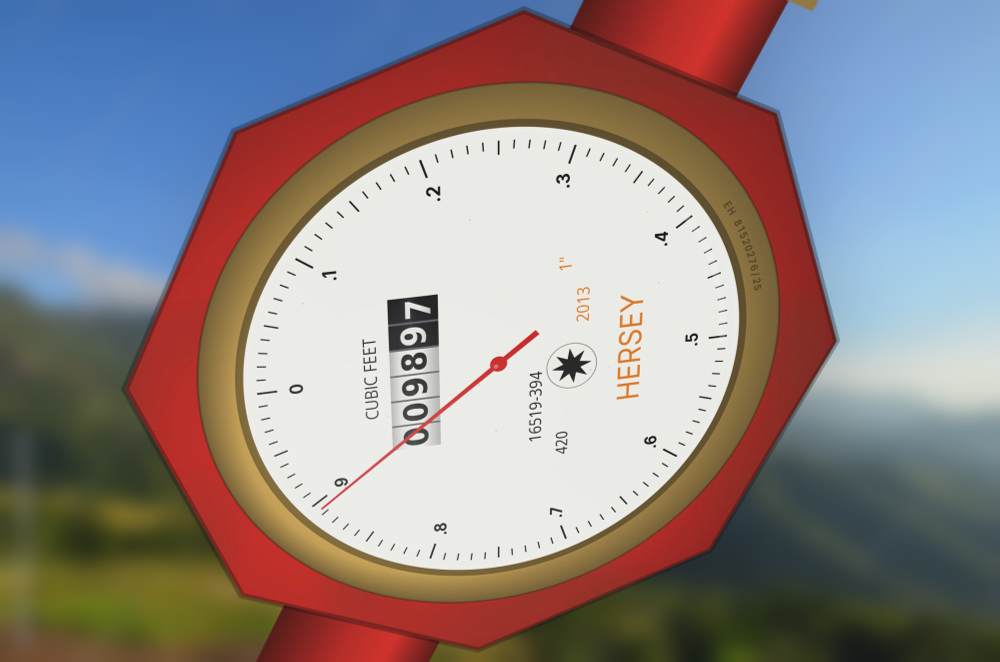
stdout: {"value": 9896.89, "unit": "ft³"}
